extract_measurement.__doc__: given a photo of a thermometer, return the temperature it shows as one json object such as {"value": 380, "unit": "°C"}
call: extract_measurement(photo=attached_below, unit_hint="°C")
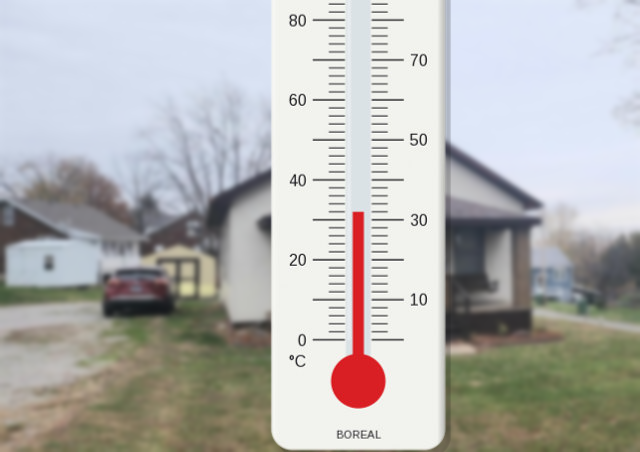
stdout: {"value": 32, "unit": "°C"}
